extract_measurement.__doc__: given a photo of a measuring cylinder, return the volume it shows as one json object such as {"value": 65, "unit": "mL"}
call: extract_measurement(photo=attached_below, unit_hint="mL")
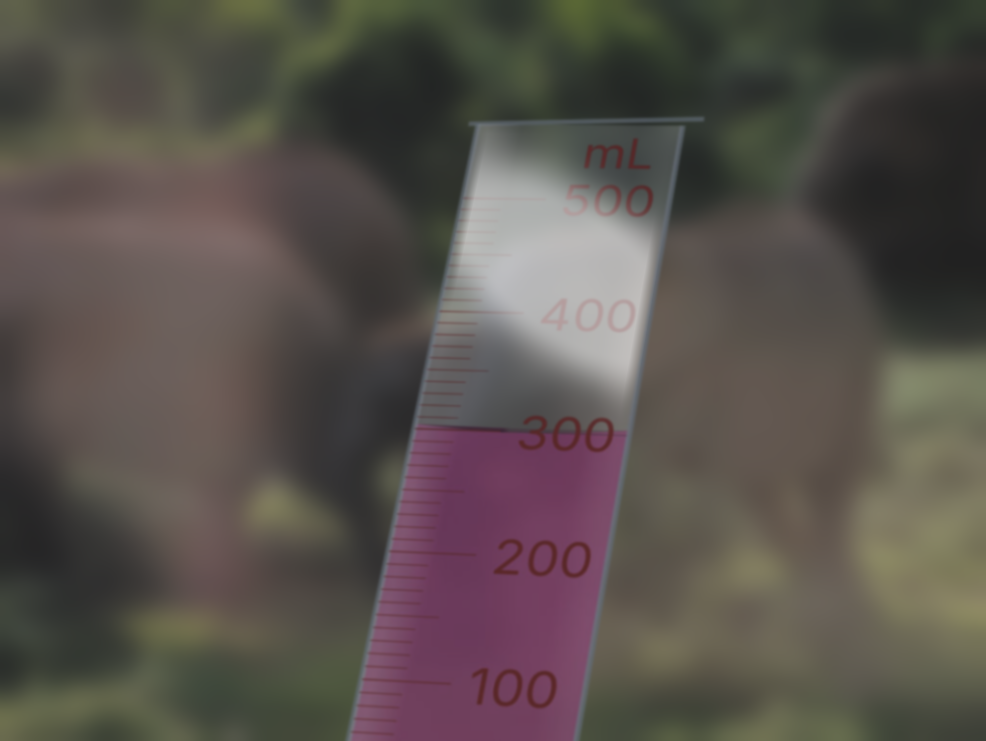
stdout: {"value": 300, "unit": "mL"}
